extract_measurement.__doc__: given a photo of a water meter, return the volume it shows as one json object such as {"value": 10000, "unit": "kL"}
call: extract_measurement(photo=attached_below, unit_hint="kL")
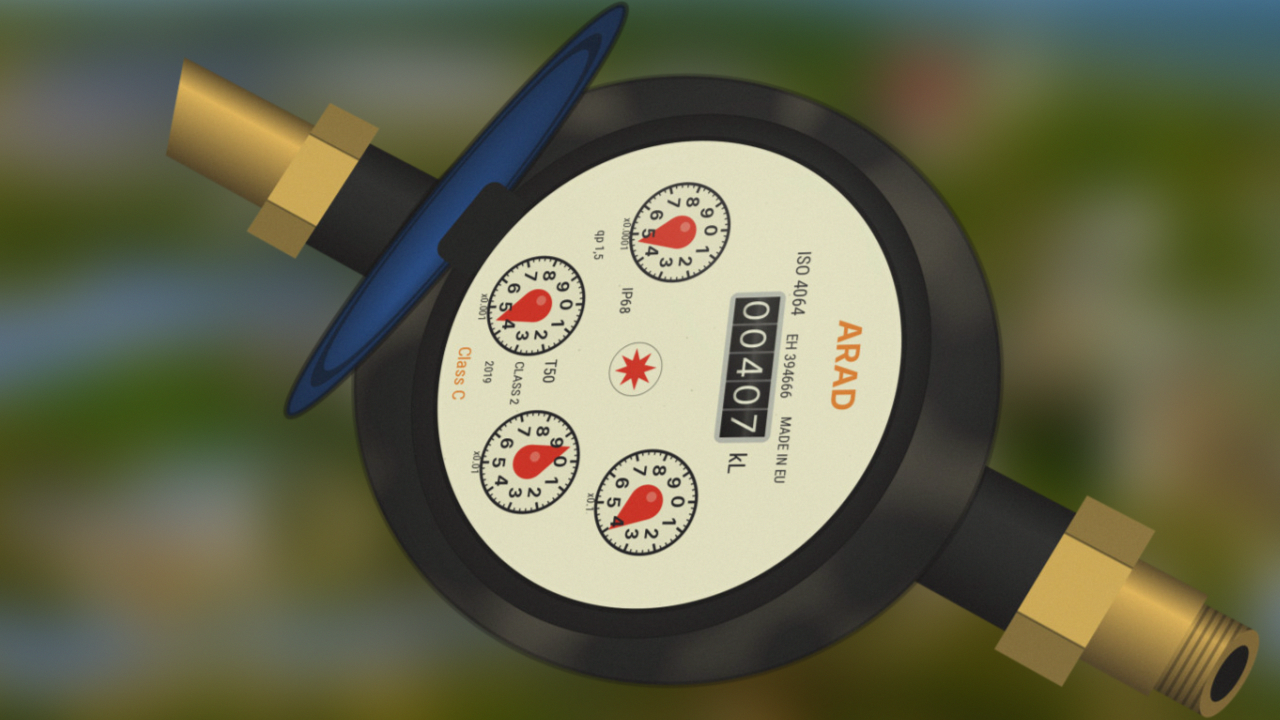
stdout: {"value": 407.3944, "unit": "kL"}
